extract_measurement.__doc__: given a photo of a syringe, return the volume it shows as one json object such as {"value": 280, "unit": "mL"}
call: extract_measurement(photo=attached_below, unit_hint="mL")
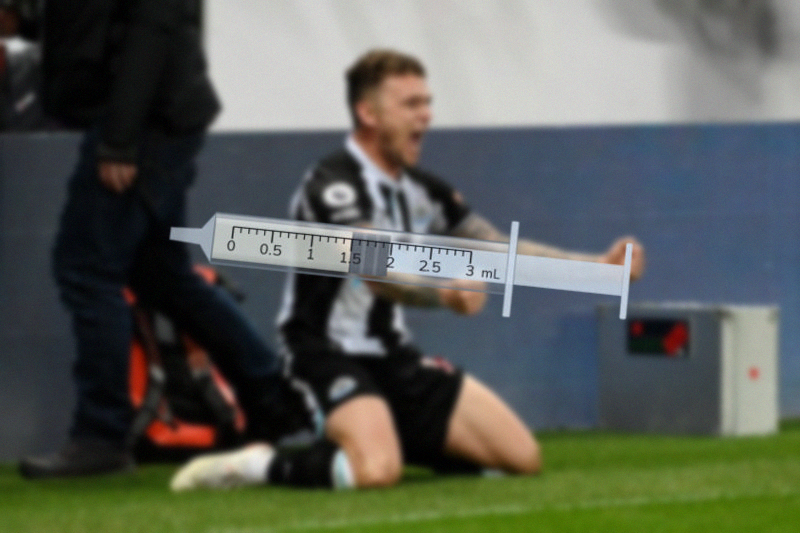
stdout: {"value": 1.5, "unit": "mL"}
